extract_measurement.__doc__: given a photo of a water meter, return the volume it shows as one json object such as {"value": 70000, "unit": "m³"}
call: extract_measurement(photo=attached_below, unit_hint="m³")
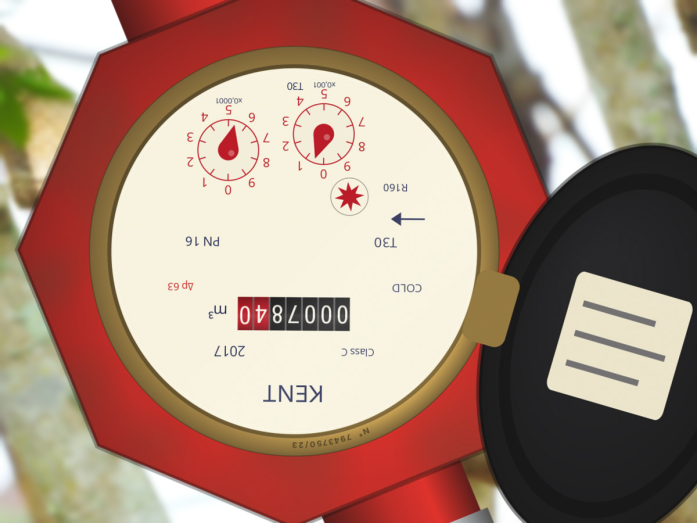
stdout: {"value": 78.4005, "unit": "m³"}
